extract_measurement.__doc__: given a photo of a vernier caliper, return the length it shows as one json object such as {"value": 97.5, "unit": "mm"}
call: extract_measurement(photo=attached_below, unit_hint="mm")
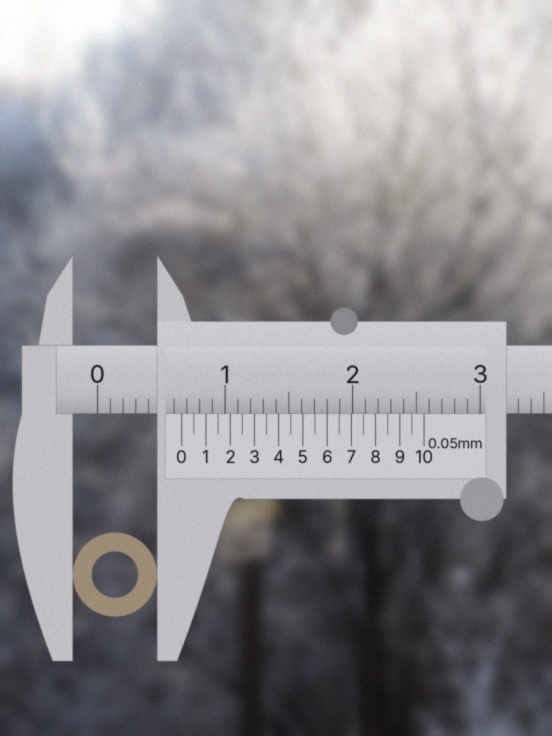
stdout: {"value": 6.6, "unit": "mm"}
